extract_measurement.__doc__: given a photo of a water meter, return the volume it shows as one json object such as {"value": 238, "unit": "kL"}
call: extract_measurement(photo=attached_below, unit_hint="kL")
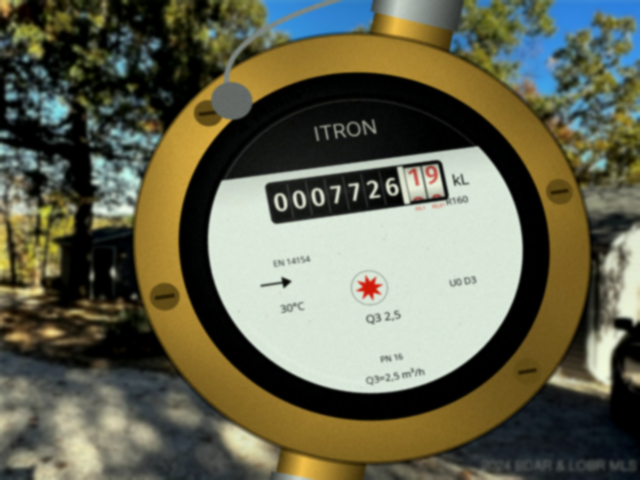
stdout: {"value": 7726.19, "unit": "kL"}
